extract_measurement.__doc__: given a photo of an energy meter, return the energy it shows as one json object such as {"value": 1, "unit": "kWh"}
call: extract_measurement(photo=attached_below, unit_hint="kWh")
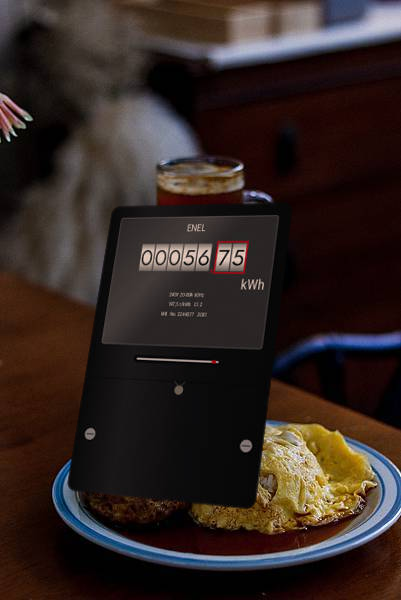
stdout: {"value": 56.75, "unit": "kWh"}
